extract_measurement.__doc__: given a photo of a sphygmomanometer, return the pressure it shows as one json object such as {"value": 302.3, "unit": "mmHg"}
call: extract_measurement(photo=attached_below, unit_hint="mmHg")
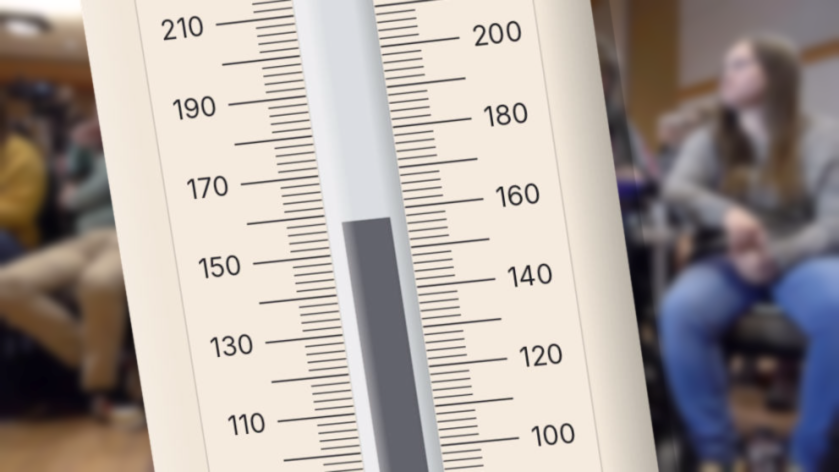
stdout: {"value": 158, "unit": "mmHg"}
